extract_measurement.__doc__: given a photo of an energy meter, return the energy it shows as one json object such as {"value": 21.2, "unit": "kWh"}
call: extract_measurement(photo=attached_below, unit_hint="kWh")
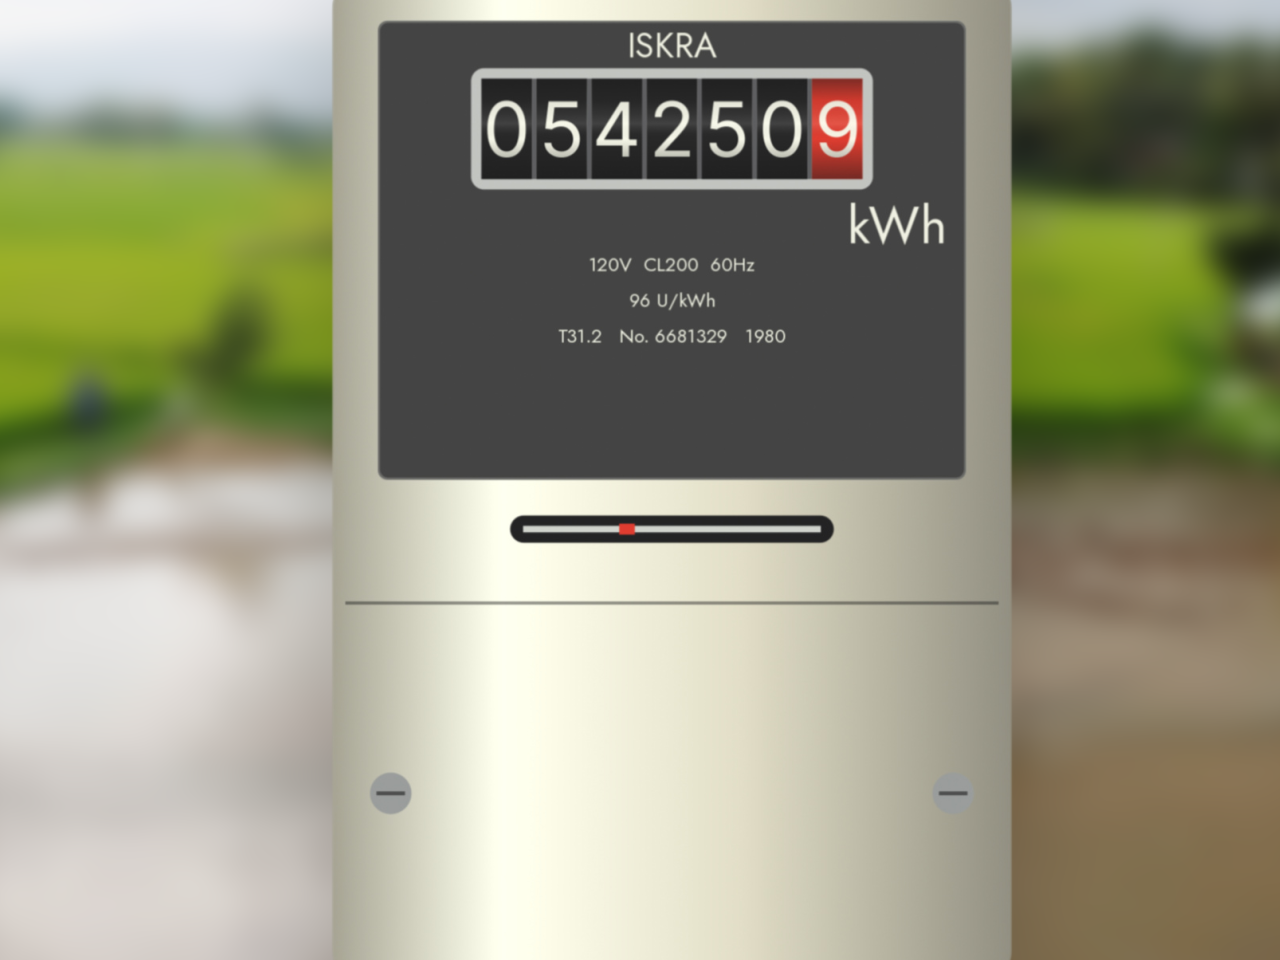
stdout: {"value": 54250.9, "unit": "kWh"}
